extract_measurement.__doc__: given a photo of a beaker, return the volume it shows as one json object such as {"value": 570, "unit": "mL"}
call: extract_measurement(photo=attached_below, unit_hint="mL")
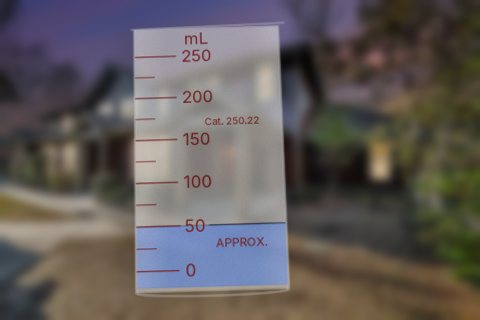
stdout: {"value": 50, "unit": "mL"}
